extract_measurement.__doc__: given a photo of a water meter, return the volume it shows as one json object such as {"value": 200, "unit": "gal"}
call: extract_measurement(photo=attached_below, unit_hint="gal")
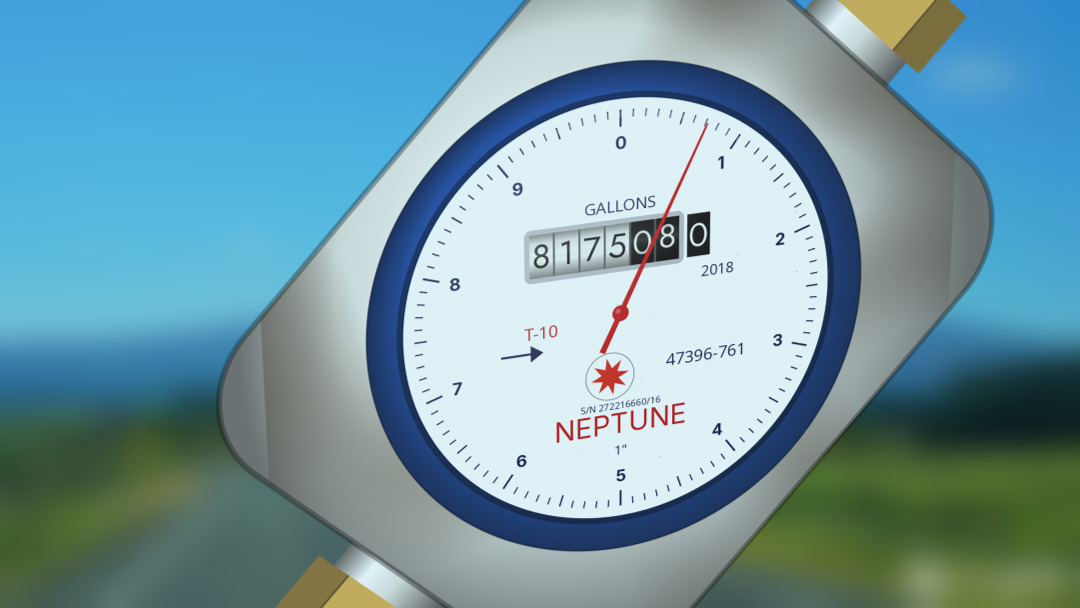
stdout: {"value": 8175080.7, "unit": "gal"}
